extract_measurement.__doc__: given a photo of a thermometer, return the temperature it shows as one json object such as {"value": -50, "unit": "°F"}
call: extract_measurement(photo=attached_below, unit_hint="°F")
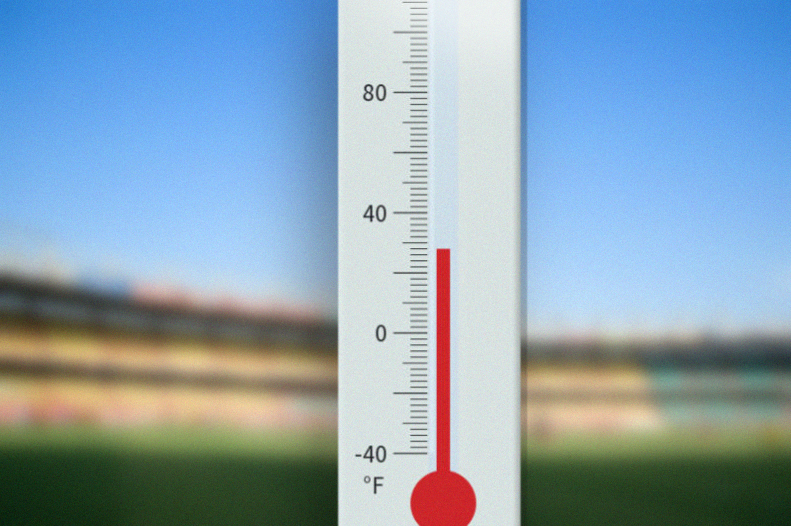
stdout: {"value": 28, "unit": "°F"}
